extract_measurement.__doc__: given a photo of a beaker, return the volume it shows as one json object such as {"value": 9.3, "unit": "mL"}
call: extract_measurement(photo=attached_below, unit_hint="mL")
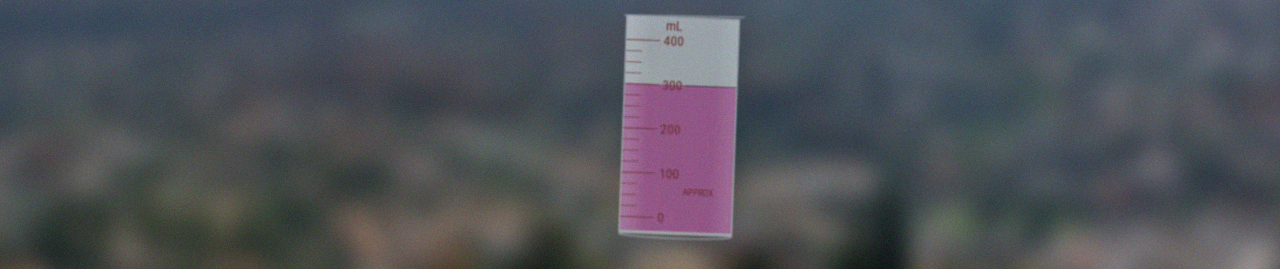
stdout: {"value": 300, "unit": "mL"}
